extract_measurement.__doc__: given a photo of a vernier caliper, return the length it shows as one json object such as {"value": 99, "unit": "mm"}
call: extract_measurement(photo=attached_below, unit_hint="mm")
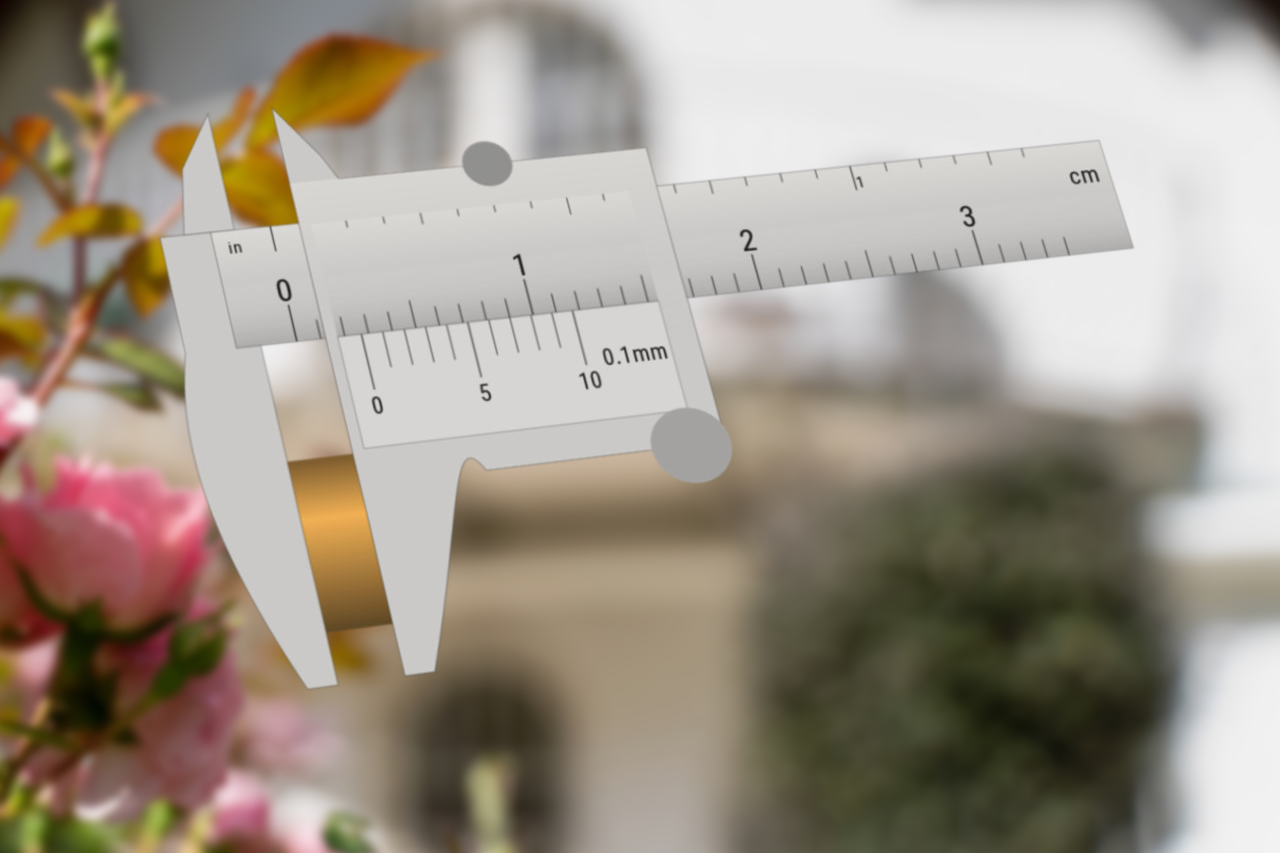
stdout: {"value": 2.7, "unit": "mm"}
